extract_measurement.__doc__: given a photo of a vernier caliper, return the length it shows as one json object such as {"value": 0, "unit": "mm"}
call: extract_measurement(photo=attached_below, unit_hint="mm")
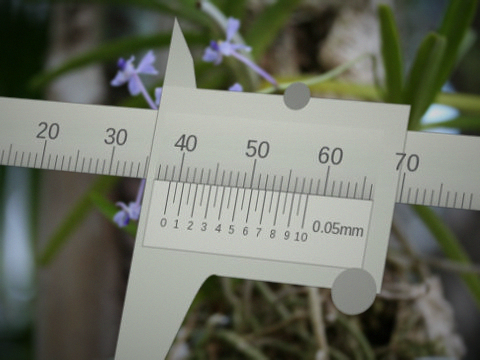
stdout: {"value": 38.8, "unit": "mm"}
